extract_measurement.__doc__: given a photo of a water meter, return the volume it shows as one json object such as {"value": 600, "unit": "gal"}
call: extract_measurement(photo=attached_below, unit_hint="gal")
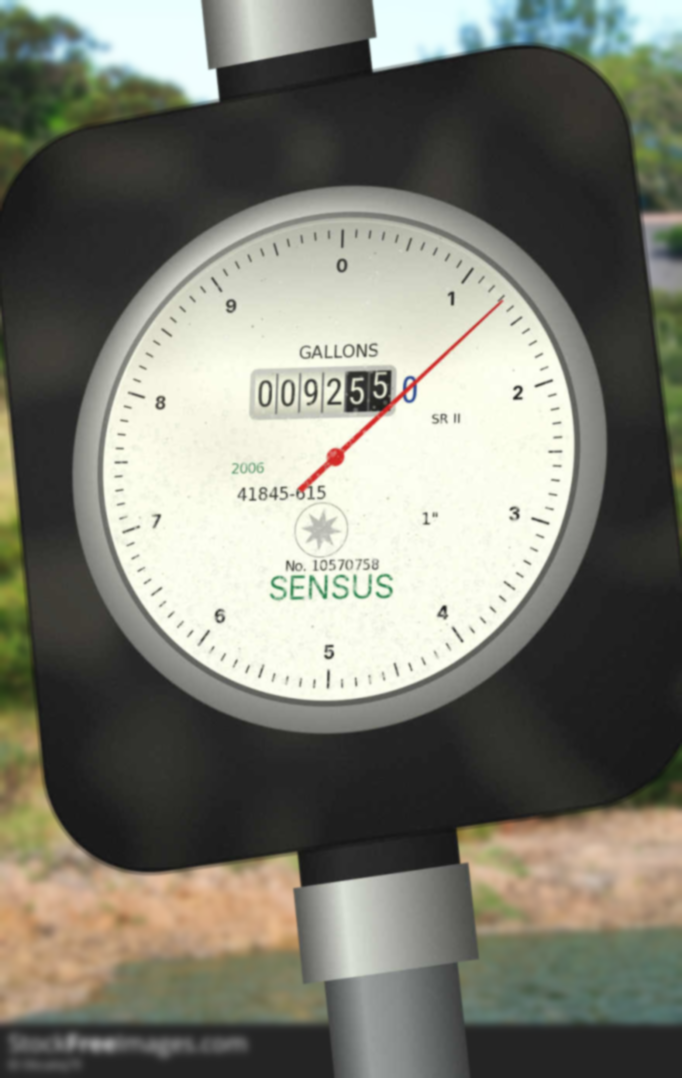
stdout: {"value": 92551.3, "unit": "gal"}
